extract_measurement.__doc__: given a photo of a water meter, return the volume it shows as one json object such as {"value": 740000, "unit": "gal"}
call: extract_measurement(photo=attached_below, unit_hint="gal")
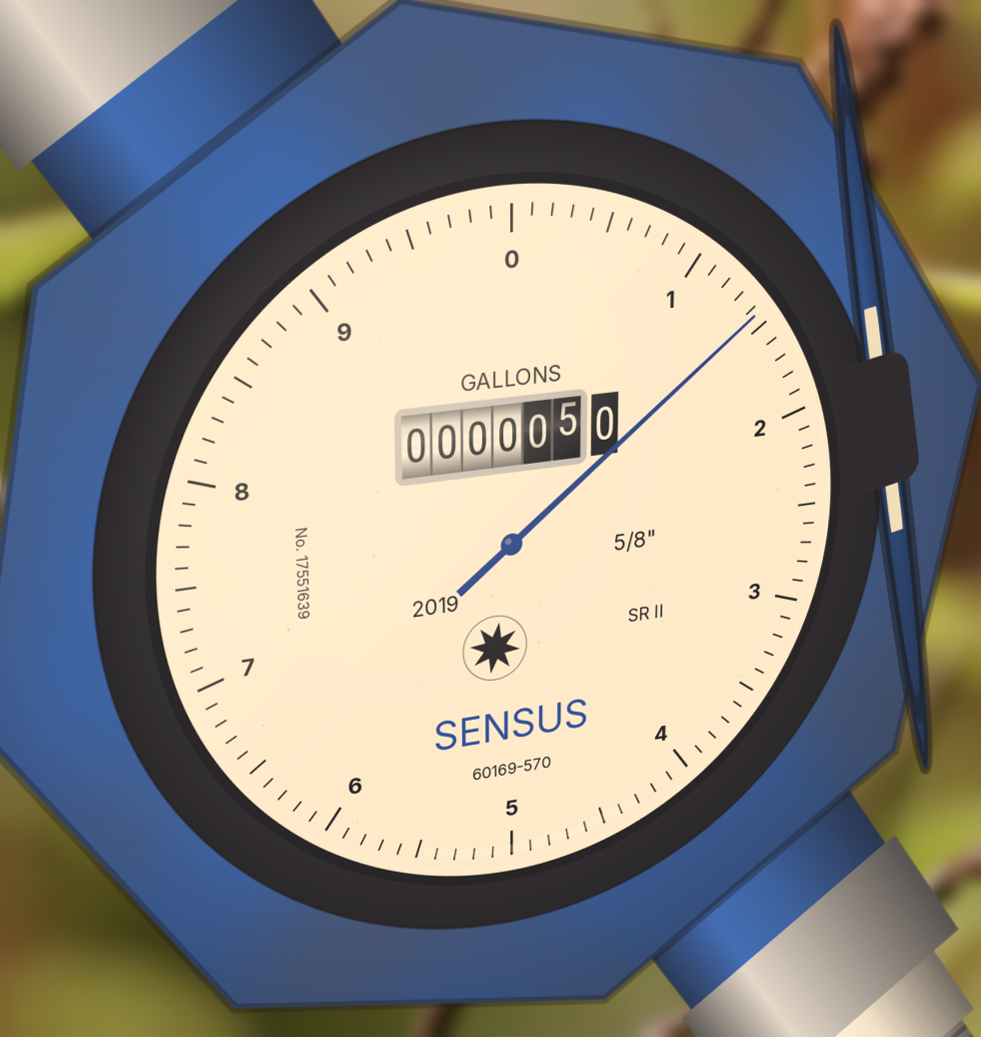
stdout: {"value": 51.4, "unit": "gal"}
